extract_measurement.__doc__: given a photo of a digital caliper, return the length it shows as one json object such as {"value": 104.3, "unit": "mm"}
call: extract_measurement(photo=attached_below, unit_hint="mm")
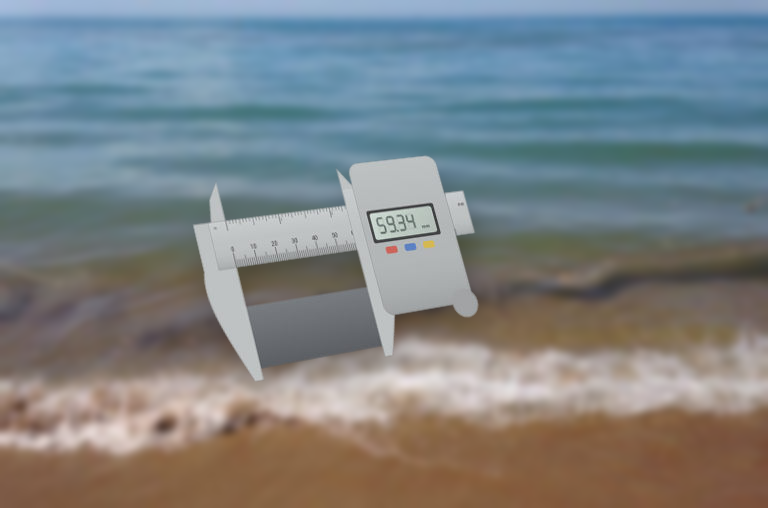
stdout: {"value": 59.34, "unit": "mm"}
